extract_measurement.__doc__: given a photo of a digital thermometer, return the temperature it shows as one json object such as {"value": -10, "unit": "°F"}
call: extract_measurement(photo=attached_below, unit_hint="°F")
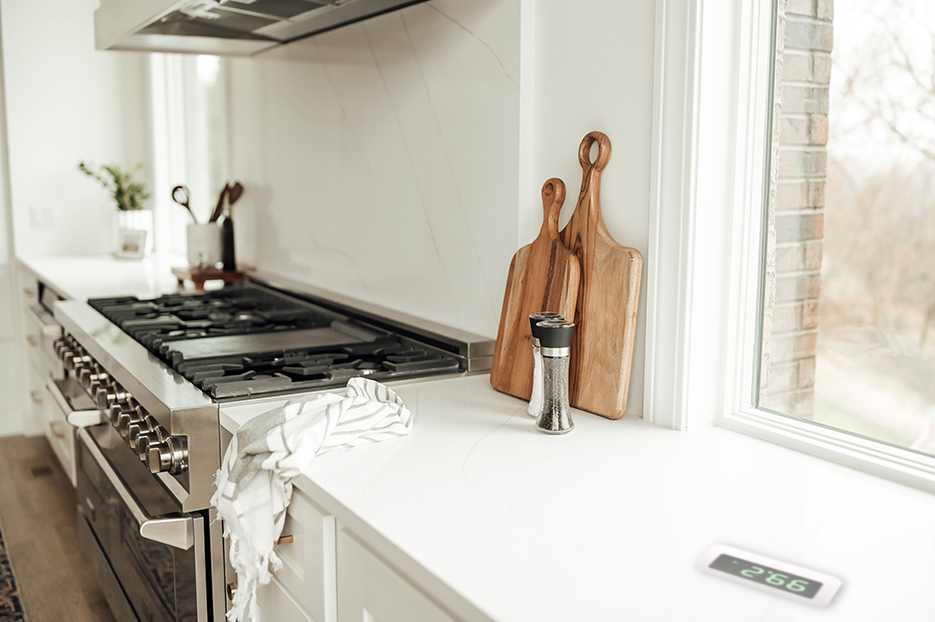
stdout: {"value": 99.2, "unit": "°F"}
